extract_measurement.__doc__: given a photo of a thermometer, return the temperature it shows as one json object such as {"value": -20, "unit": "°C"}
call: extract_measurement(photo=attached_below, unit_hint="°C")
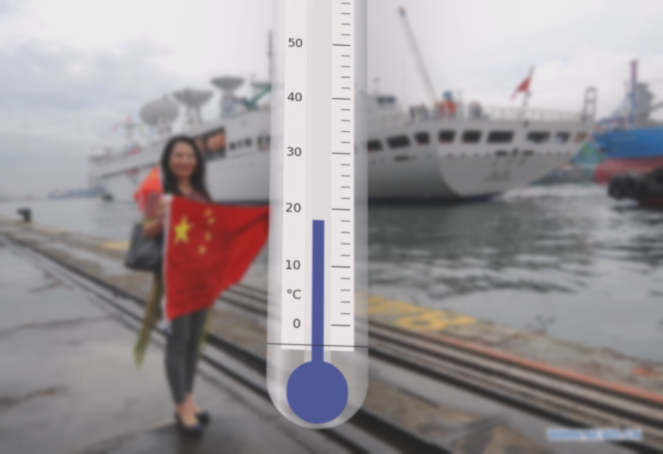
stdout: {"value": 18, "unit": "°C"}
